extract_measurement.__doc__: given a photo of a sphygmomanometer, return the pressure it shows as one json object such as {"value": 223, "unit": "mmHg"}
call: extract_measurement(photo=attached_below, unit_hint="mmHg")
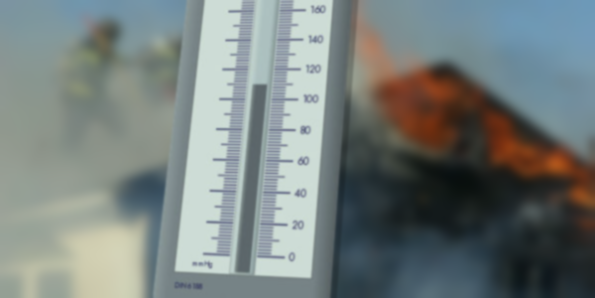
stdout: {"value": 110, "unit": "mmHg"}
